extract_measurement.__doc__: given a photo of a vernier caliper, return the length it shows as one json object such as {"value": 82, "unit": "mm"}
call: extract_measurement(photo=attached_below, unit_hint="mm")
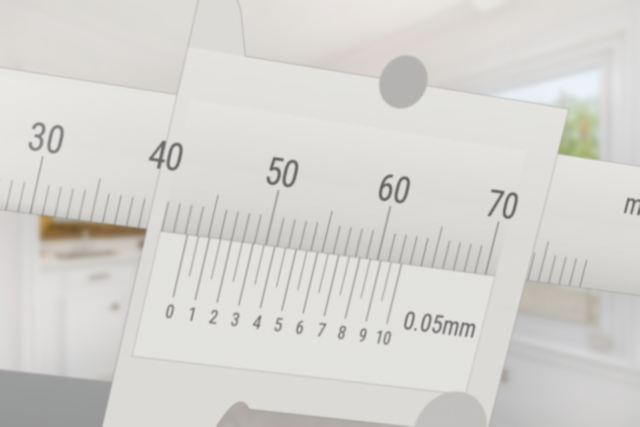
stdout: {"value": 43.2, "unit": "mm"}
